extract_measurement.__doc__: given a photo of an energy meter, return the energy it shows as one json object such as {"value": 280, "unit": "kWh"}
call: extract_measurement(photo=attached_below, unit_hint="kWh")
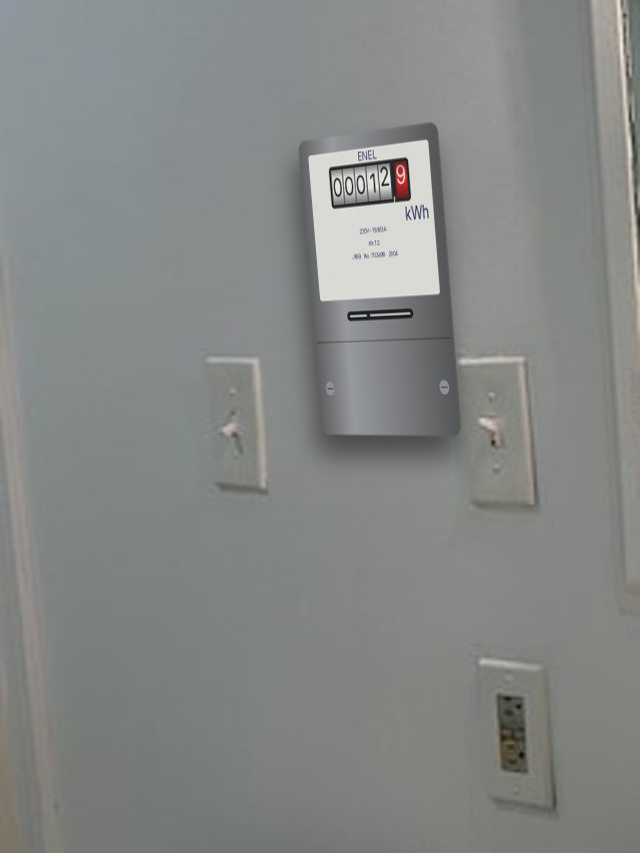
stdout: {"value": 12.9, "unit": "kWh"}
